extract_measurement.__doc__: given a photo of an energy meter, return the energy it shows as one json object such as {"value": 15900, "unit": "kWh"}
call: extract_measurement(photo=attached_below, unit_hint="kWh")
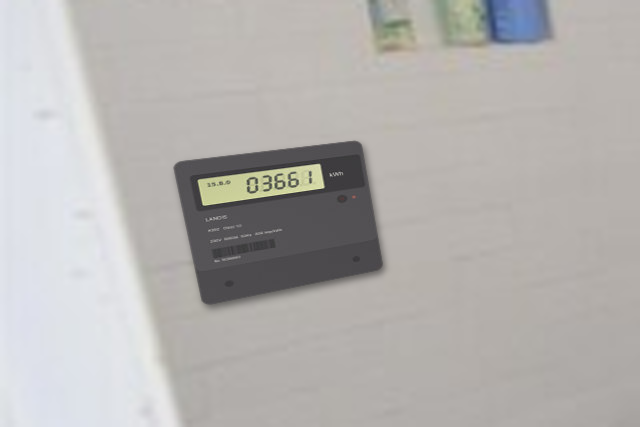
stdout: {"value": 3661, "unit": "kWh"}
